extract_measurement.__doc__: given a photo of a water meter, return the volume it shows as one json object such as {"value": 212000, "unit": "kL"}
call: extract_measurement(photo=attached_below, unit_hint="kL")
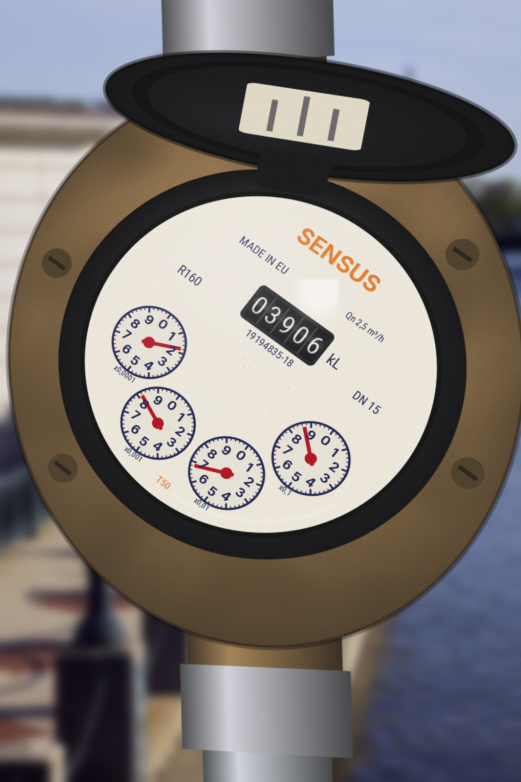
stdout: {"value": 3906.8681, "unit": "kL"}
